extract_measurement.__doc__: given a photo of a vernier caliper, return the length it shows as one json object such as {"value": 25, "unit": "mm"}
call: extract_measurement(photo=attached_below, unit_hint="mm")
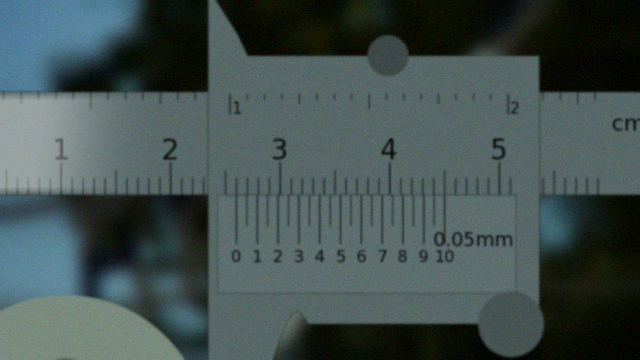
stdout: {"value": 26.0, "unit": "mm"}
